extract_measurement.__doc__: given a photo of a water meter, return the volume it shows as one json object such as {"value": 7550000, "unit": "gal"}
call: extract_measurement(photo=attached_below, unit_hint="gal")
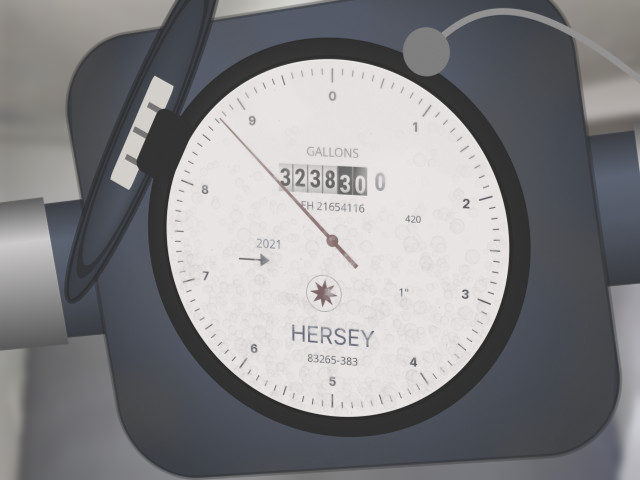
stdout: {"value": 3238298.7, "unit": "gal"}
